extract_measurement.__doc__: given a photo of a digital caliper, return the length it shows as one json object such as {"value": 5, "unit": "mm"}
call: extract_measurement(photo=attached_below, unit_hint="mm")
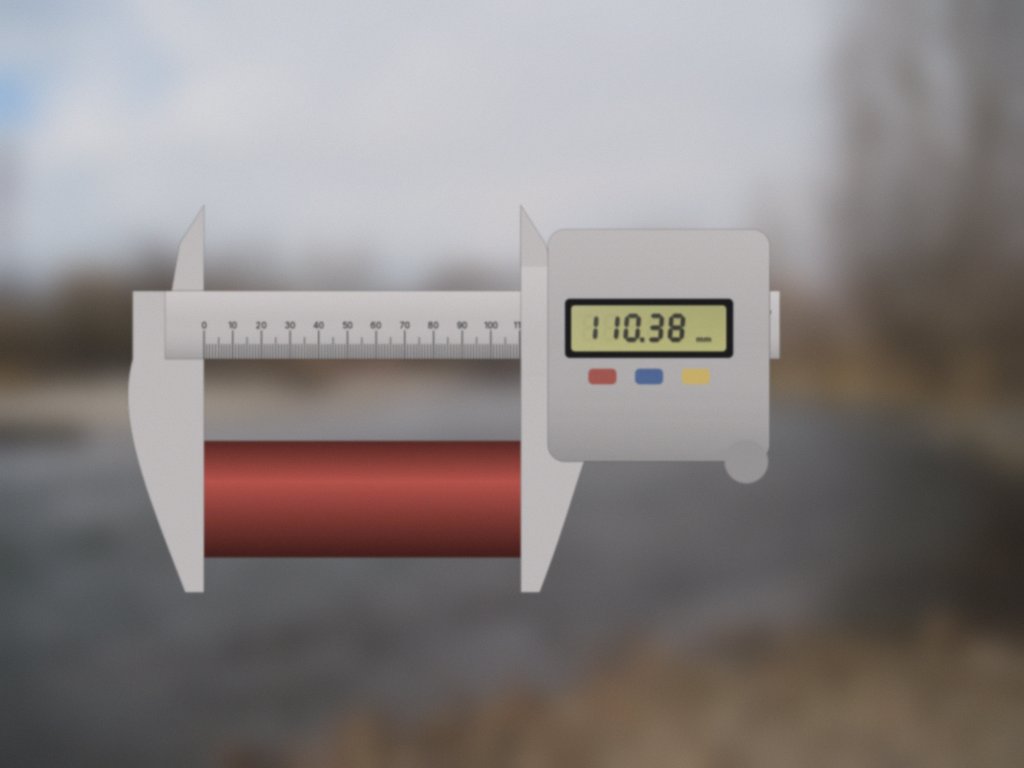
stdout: {"value": 110.38, "unit": "mm"}
